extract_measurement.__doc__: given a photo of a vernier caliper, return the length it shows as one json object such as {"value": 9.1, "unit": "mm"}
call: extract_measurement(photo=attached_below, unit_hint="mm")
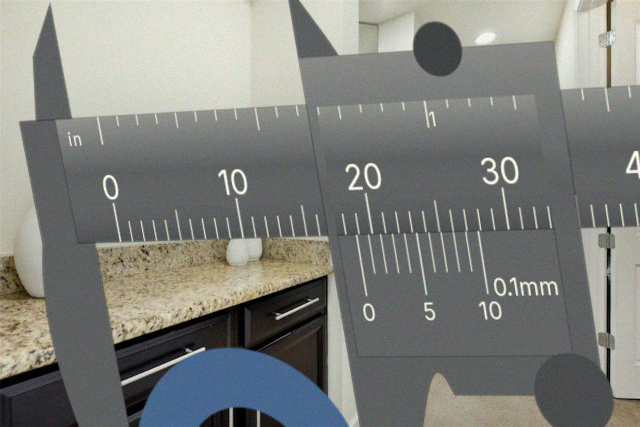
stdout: {"value": 18.8, "unit": "mm"}
